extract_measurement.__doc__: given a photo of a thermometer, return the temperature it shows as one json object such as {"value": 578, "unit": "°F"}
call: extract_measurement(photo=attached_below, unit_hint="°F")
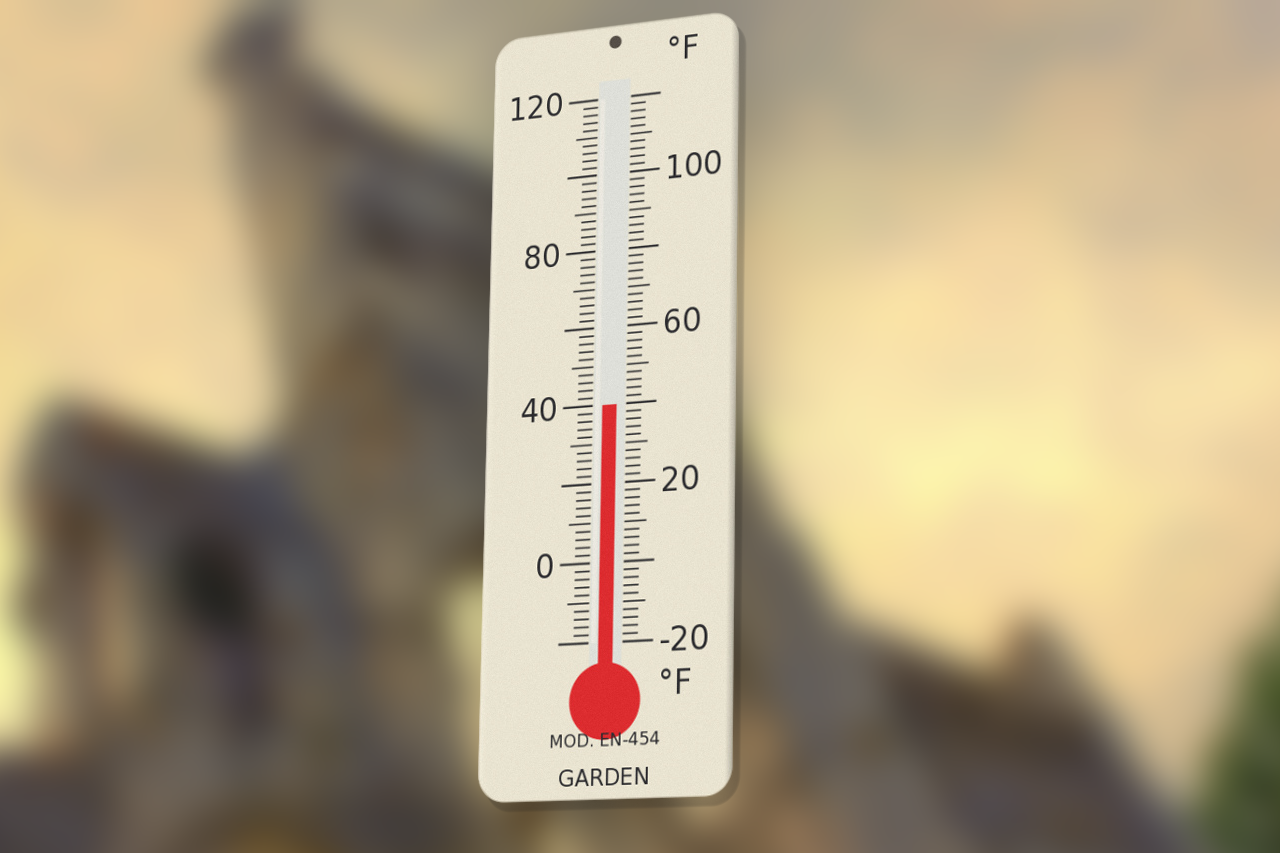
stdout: {"value": 40, "unit": "°F"}
